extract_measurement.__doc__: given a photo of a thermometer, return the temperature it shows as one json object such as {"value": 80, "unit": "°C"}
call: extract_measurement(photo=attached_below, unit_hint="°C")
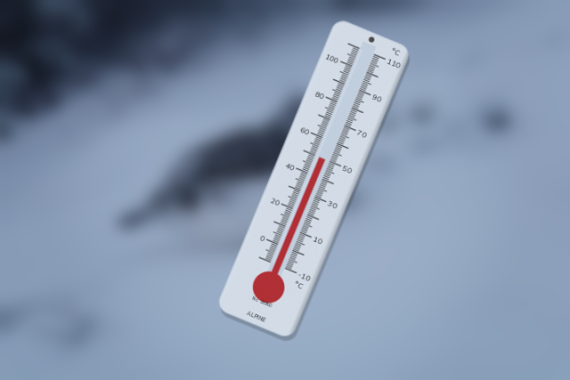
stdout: {"value": 50, "unit": "°C"}
